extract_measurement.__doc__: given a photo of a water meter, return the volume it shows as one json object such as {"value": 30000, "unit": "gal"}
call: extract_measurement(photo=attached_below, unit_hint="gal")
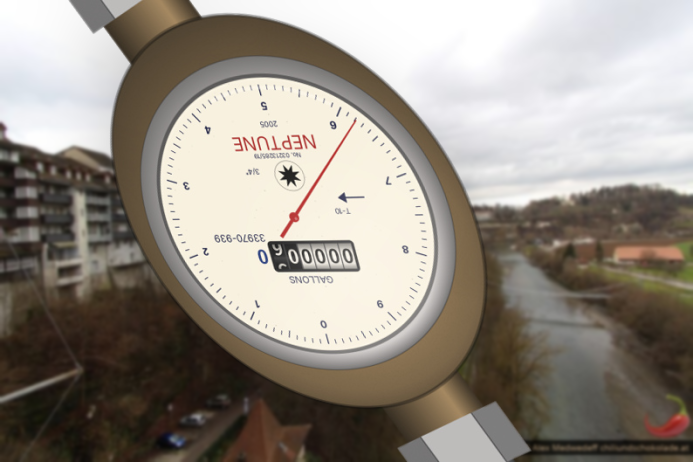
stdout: {"value": 56.2, "unit": "gal"}
